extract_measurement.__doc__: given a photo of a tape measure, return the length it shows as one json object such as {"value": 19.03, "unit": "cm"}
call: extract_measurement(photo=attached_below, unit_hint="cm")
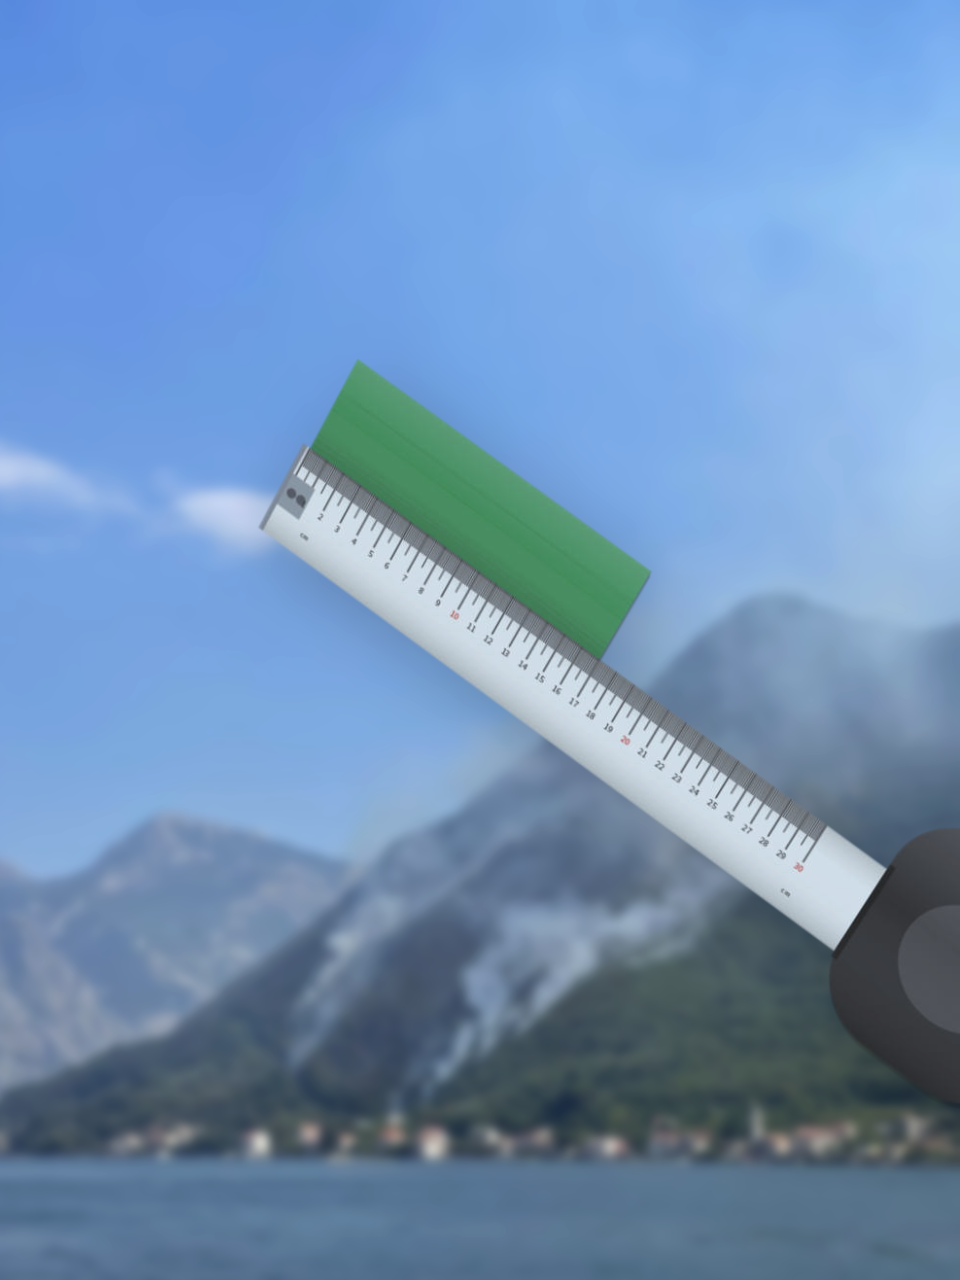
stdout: {"value": 17, "unit": "cm"}
